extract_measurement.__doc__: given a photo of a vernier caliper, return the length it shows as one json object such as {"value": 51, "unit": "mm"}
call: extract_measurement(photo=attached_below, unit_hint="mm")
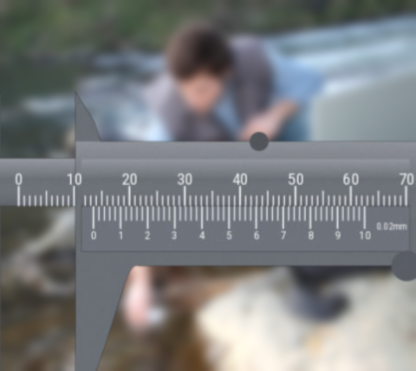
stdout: {"value": 13.5, "unit": "mm"}
